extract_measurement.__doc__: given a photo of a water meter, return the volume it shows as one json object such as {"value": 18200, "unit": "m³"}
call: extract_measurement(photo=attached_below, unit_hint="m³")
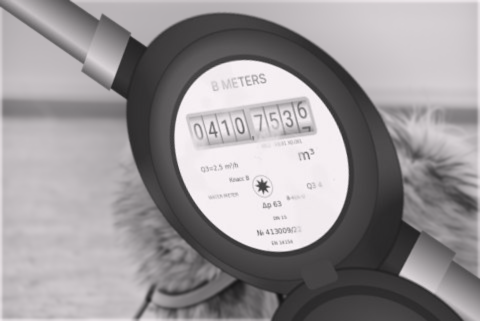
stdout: {"value": 410.7536, "unit": "m³"}
